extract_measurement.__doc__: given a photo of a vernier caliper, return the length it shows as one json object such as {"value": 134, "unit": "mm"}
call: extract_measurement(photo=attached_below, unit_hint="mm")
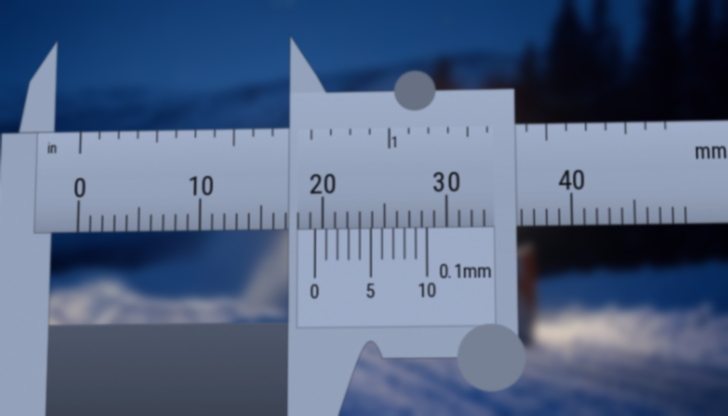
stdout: {"value": 19.4, "unit": "mm"}
